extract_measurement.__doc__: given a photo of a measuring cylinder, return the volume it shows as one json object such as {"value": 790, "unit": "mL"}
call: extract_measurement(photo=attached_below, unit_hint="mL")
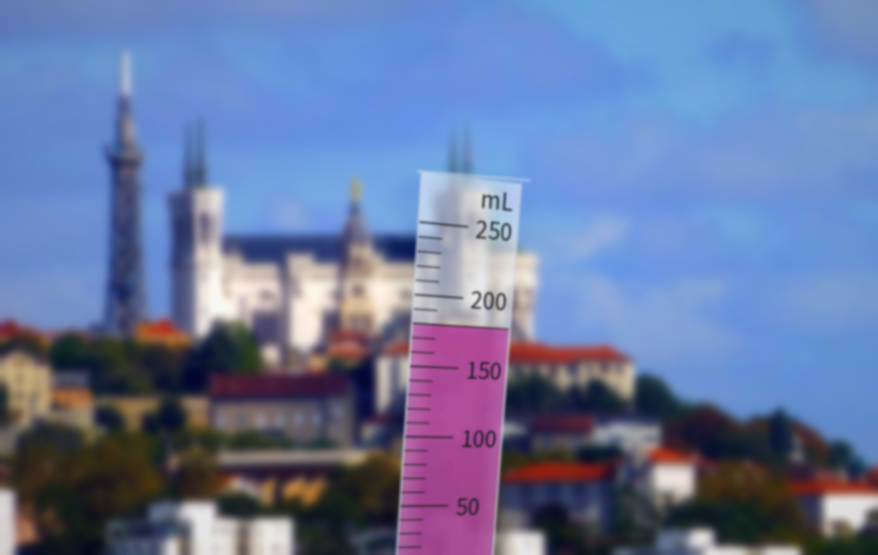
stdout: {"value": 180, "unit": "mL"}
